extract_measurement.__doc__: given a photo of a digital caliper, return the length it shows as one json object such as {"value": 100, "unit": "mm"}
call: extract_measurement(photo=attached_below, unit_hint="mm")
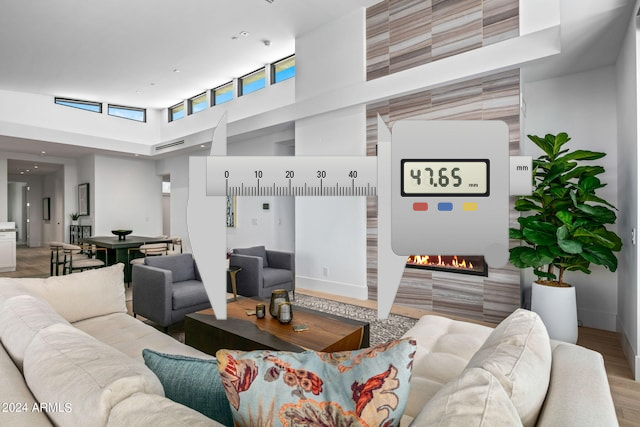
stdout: {"value": 47.65, "unit": "mm"}
